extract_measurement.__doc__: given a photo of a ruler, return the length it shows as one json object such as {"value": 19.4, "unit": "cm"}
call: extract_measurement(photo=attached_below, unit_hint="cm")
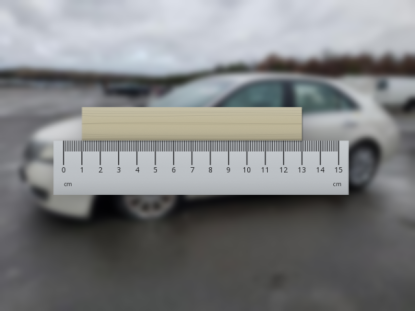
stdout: {"value": 12, "unit": "cm"}
